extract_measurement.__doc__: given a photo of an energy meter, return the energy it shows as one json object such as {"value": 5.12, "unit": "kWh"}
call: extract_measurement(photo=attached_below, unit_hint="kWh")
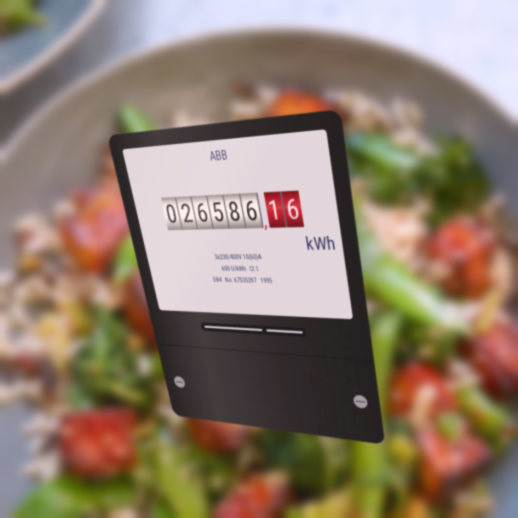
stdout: {"value": 26586.16, "unit": "kWh"}
